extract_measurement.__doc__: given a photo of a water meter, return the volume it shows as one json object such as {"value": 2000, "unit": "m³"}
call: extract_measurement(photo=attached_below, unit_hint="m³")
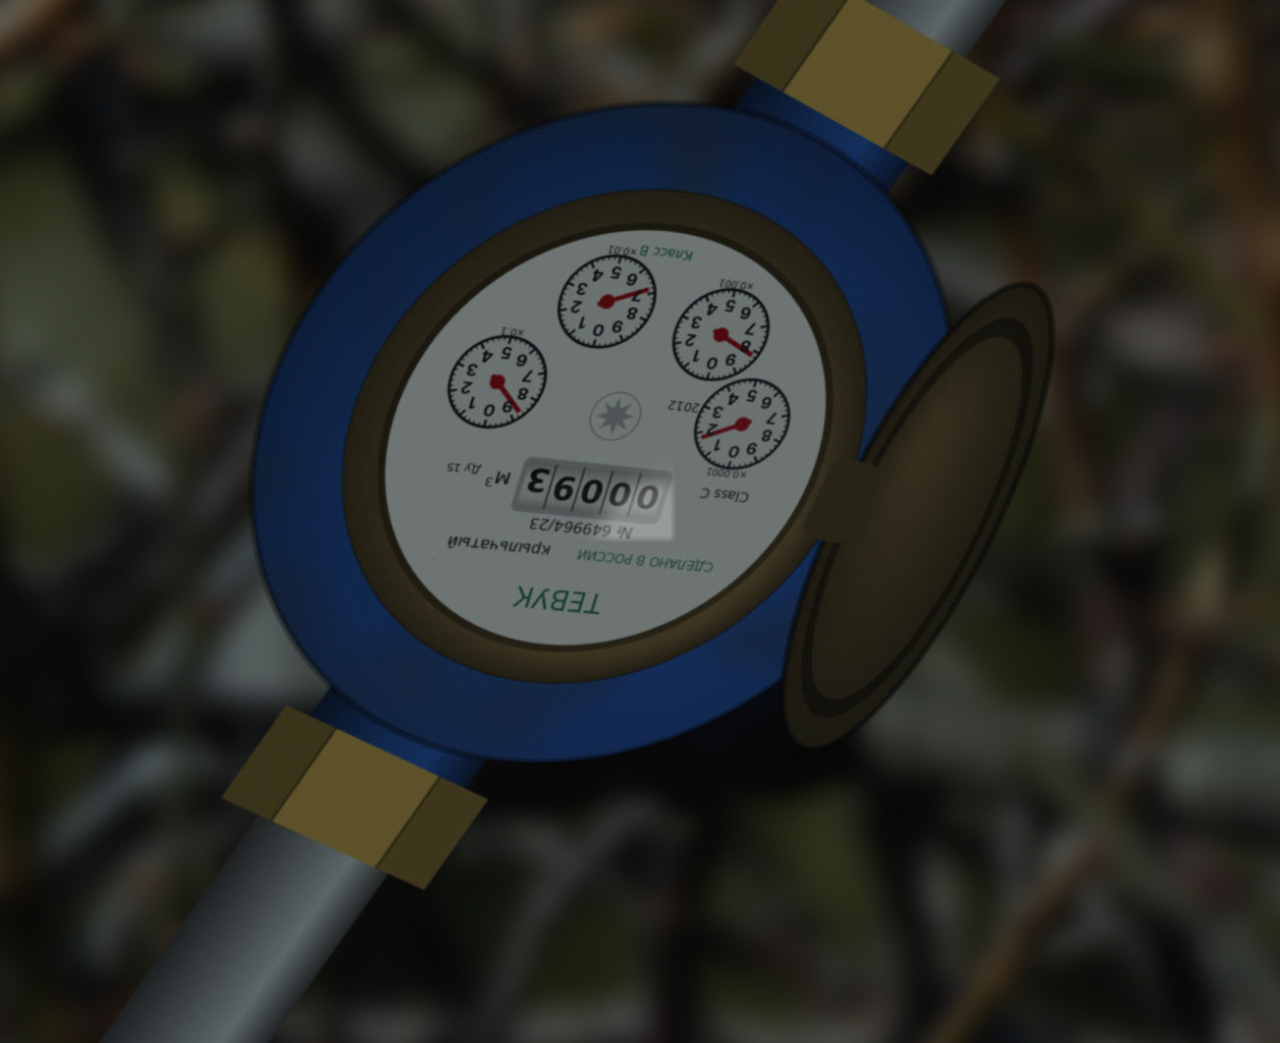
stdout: {"value": 92.8681, "unit": "m³"}
